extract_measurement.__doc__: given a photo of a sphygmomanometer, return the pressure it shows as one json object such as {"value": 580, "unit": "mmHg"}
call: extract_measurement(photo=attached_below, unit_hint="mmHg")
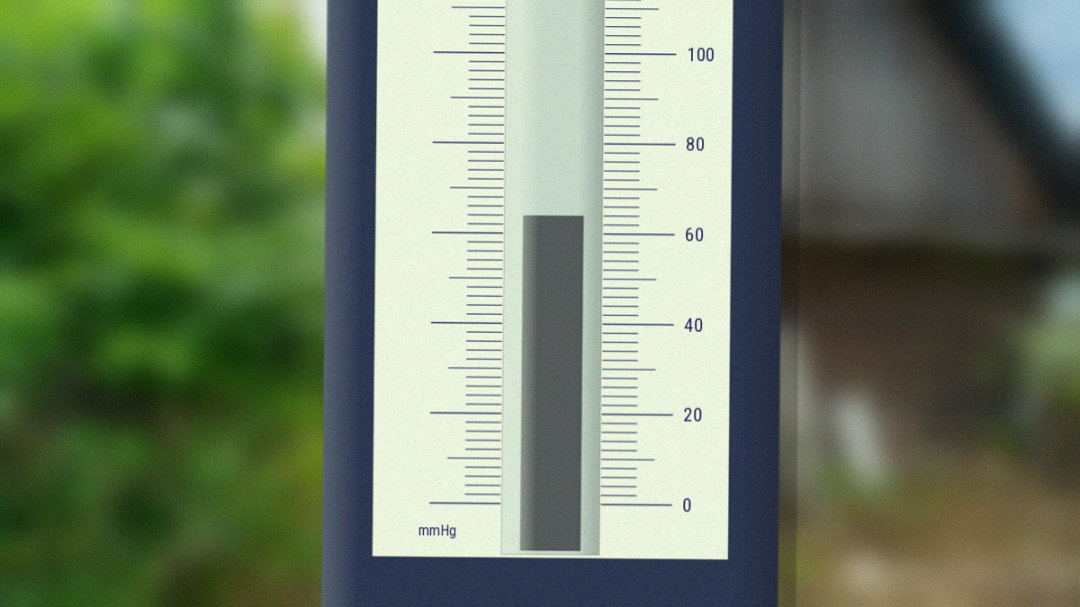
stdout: {"value": 64, "unit": "mmHg"}
